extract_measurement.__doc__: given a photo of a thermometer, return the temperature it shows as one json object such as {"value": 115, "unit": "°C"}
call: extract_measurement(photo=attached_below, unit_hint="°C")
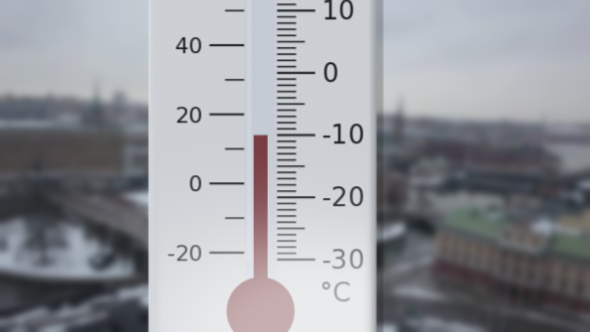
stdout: {"value": -10, "unit": "°C"}
